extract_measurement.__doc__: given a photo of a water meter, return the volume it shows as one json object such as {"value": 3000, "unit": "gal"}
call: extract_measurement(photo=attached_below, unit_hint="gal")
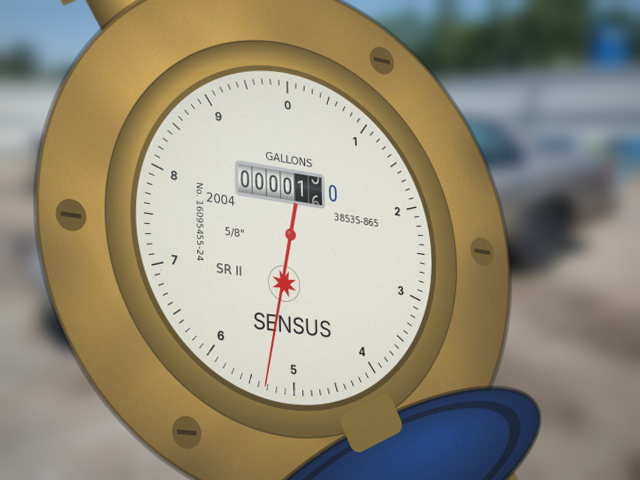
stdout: {"value": 155.3, "unit": "gal"}
